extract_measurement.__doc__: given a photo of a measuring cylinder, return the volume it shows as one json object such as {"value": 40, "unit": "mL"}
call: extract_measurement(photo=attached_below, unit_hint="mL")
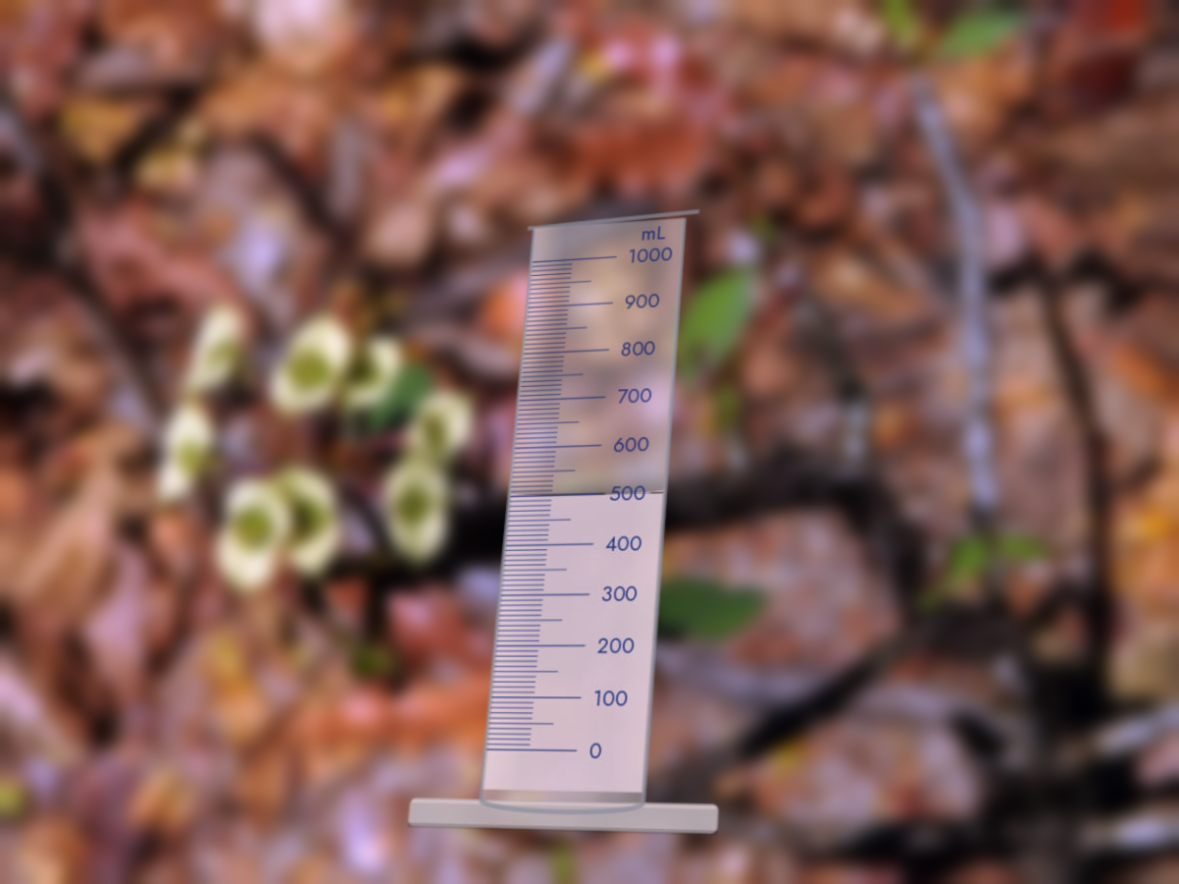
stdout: {"value": 500, "unit": "mL"}
